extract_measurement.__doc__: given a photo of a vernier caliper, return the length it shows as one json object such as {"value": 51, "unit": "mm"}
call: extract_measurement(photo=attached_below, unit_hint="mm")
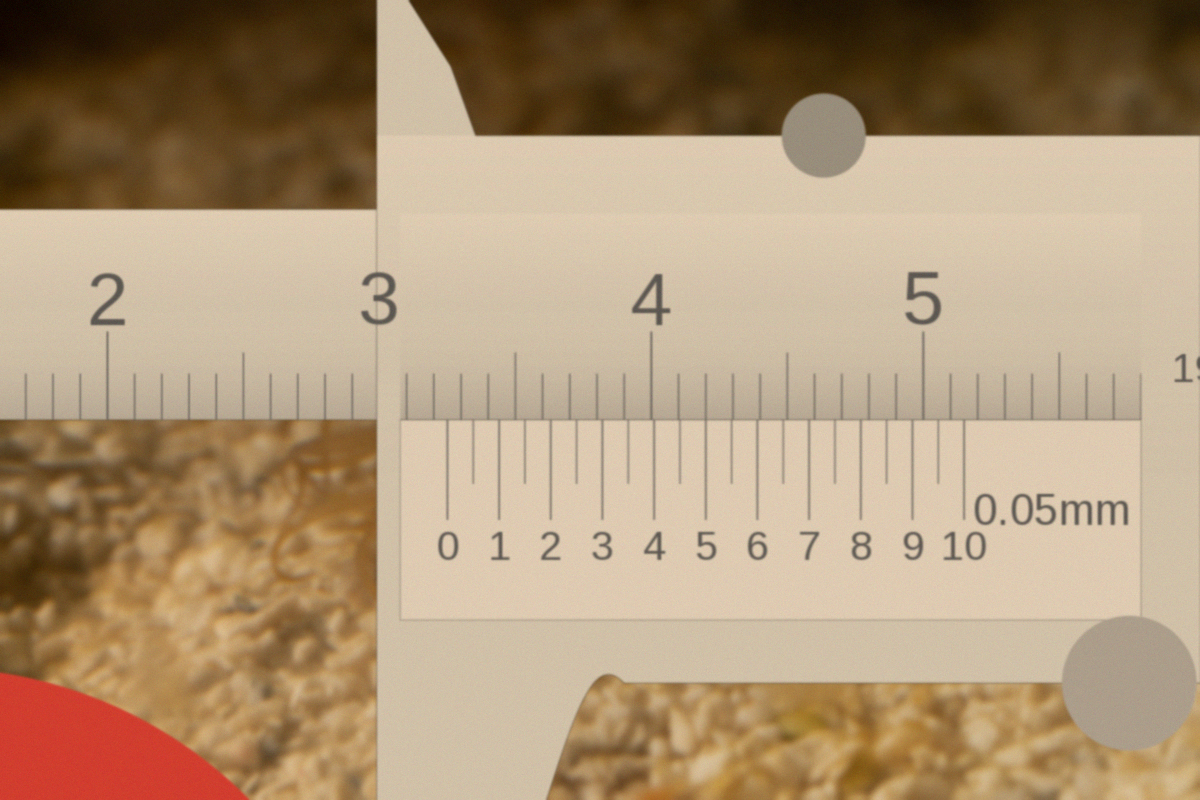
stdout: {"value": 32.5, "unit": "mm"}
